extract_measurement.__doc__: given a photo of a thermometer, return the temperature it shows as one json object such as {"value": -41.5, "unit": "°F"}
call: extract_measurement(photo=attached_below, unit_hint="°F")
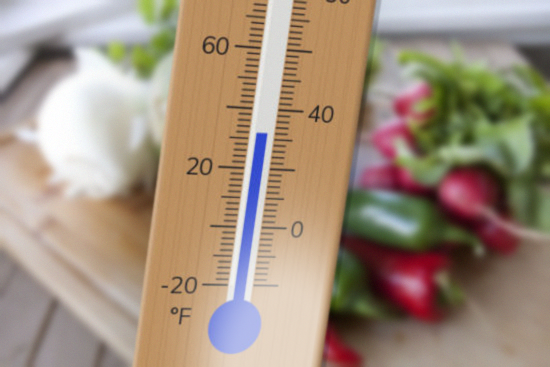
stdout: {"value": 32, "unit": "°F"}
